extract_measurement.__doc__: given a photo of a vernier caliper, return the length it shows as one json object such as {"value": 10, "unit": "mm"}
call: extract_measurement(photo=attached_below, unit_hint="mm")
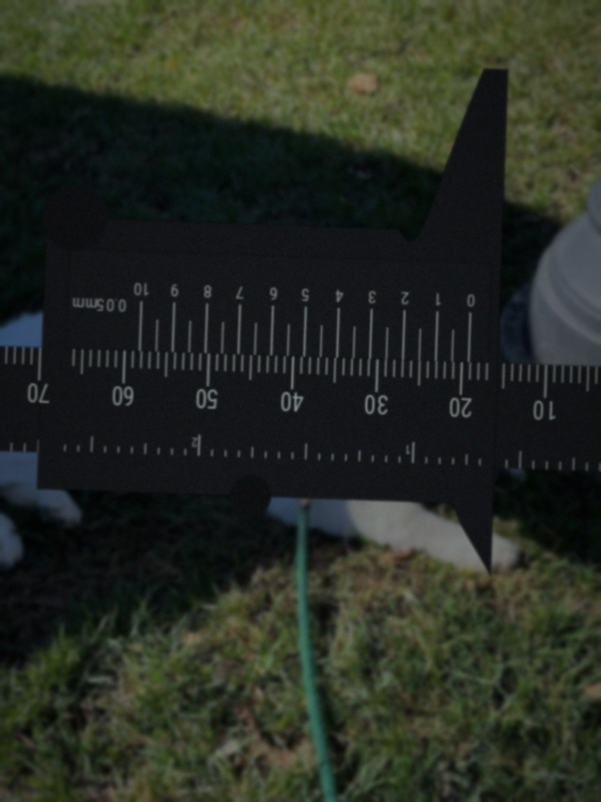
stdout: {"value": 19.2, "unit": "mm"}
